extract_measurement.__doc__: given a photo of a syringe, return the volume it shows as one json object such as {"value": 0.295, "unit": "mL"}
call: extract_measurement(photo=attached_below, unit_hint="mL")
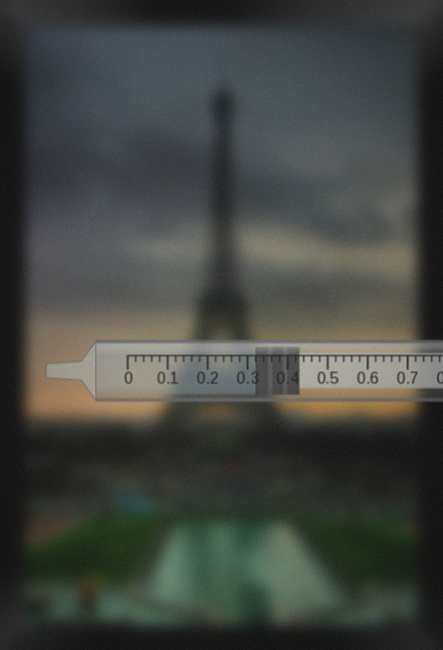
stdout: {"value": 0.32, "unit": "mL"}
